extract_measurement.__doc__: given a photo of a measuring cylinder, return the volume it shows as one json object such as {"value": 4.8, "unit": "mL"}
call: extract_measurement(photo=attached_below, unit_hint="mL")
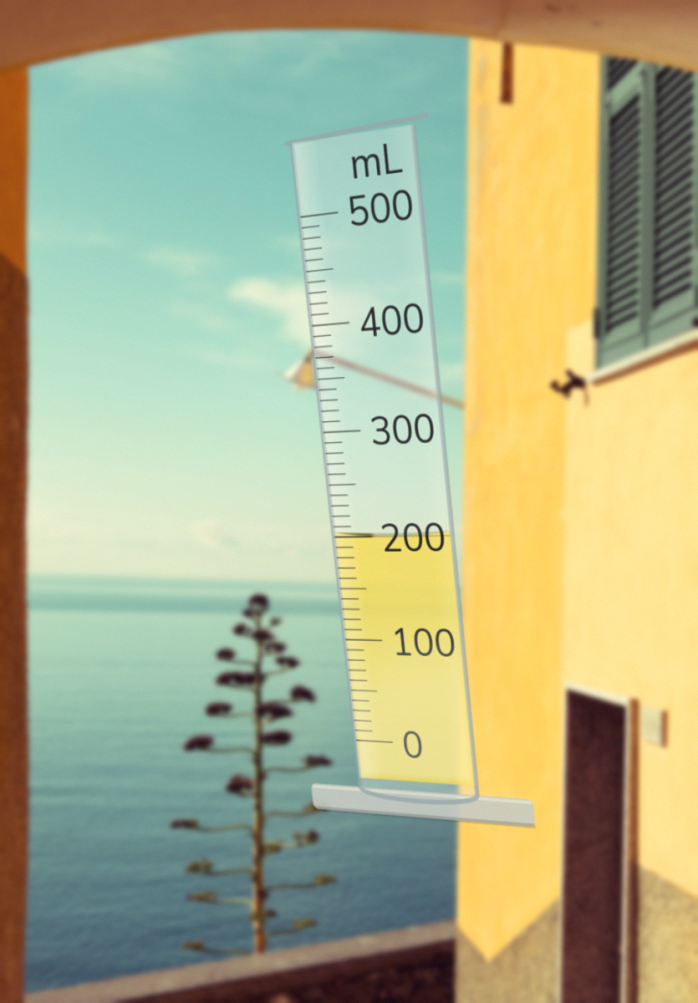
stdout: {"value": 200, "unit": "mL"}
